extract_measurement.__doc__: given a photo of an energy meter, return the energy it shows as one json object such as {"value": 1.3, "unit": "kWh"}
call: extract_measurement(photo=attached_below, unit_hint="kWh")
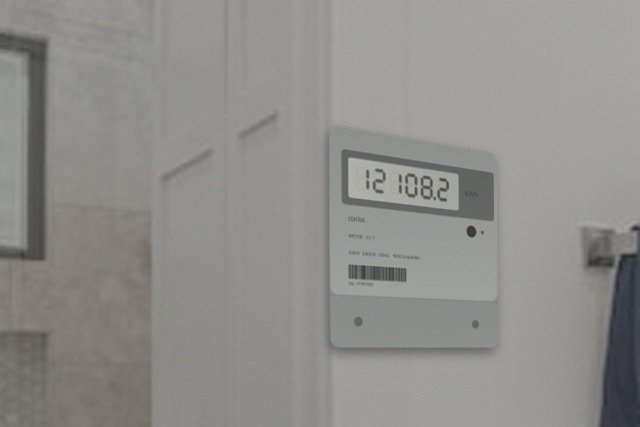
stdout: {"value": 12108.2, "unit": "kWh"}
